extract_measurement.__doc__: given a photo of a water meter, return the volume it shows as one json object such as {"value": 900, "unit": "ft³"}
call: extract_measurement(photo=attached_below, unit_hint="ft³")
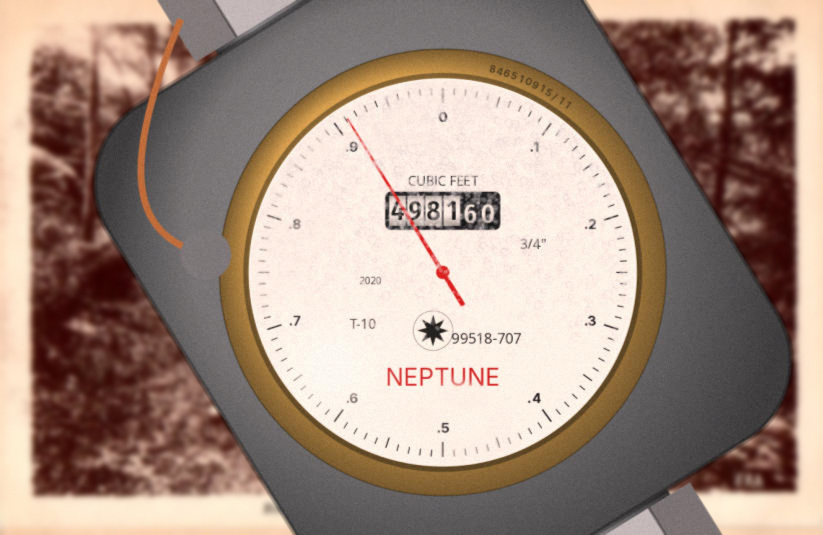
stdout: {"value": 498159.91, "unit": "ft³"}
